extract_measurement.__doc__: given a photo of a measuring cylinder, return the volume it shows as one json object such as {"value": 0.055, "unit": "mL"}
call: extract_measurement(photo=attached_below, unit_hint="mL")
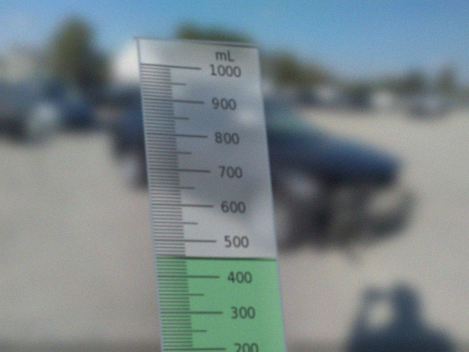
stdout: {"value": 450, "unit": "mL"}
